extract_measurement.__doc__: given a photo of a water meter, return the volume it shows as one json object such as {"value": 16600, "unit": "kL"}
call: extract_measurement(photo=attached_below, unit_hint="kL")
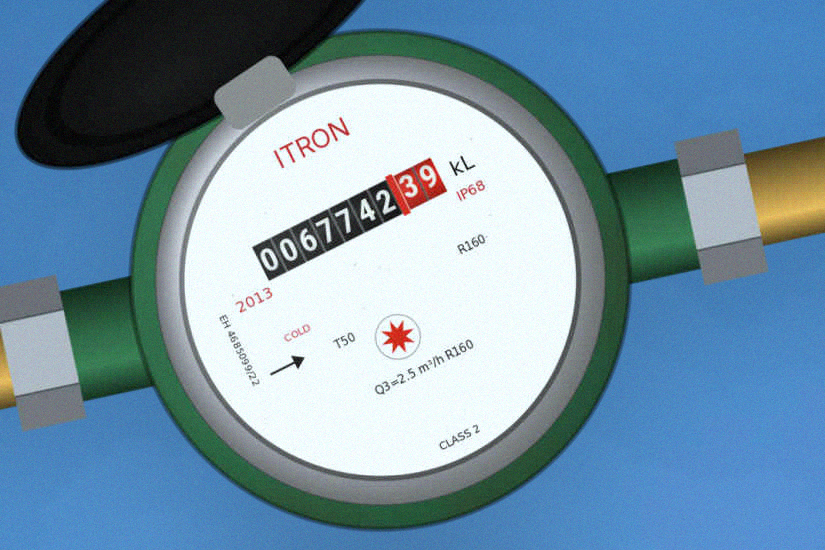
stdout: {"value": 67742.39, "unit": "kL"}
